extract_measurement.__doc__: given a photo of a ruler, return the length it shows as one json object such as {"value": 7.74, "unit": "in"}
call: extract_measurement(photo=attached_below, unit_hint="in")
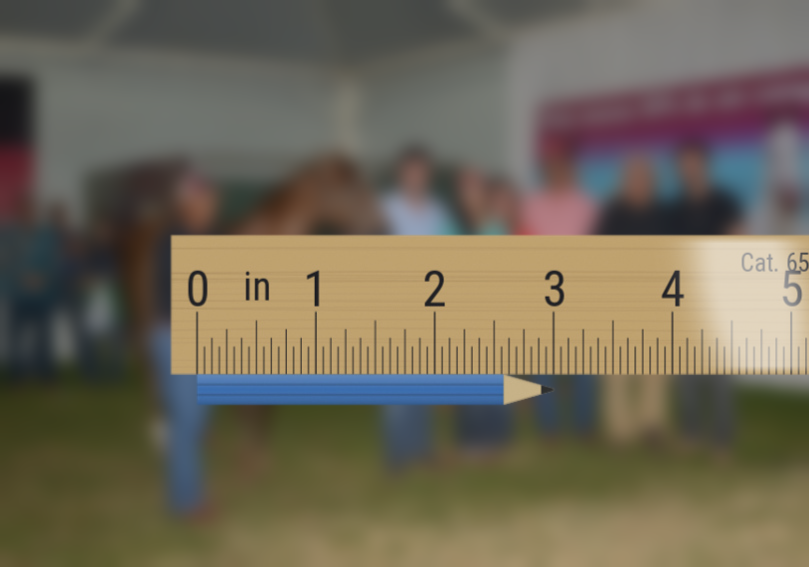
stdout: {"value": 3, "unit": "in"}
